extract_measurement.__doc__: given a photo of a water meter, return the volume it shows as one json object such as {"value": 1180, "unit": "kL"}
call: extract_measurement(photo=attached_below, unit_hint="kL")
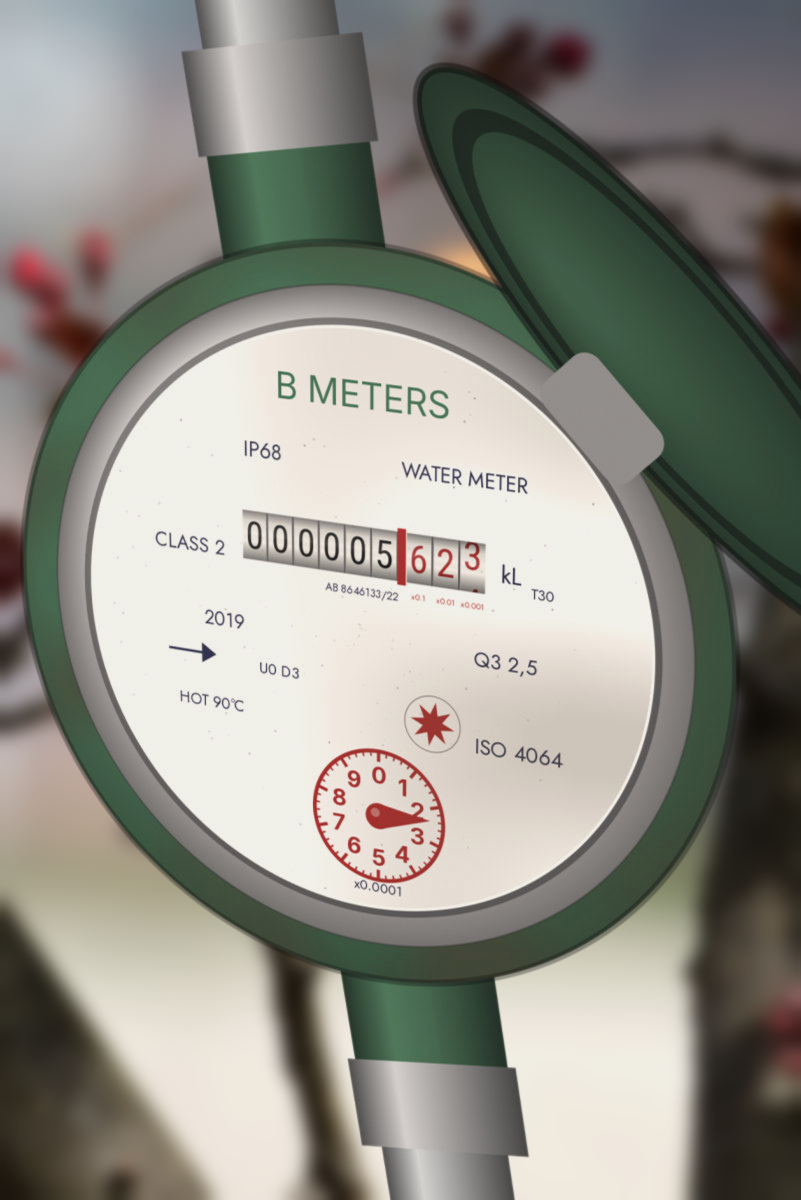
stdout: {"value": 5.6232, "unit": "kL"}
